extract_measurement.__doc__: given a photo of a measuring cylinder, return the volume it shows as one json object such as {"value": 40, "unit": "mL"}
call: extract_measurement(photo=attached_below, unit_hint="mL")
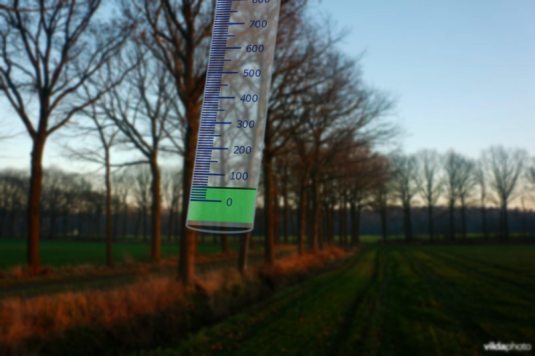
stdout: {"value": 50, "unit": "mL"}
